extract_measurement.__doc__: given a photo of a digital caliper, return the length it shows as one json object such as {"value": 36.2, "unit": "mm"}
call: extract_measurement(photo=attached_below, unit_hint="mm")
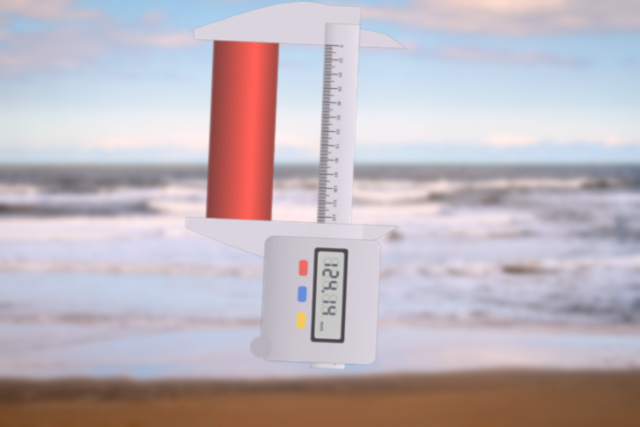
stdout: {"value": 124.14, "unit": "mm"}
